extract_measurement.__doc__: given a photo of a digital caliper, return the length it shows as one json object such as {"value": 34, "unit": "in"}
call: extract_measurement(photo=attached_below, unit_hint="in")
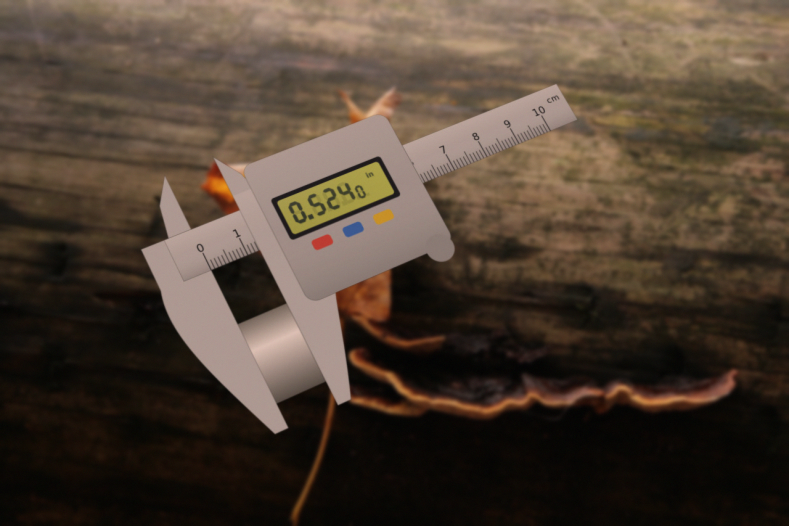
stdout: {"value": 0.5240, "unit": "in"}
